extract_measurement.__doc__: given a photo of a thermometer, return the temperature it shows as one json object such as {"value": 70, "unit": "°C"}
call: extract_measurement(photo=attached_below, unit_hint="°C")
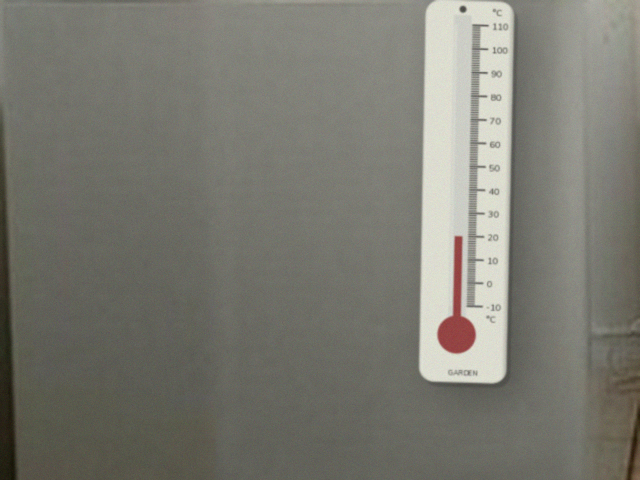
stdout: {"value": 20, "unit": "°C"}
